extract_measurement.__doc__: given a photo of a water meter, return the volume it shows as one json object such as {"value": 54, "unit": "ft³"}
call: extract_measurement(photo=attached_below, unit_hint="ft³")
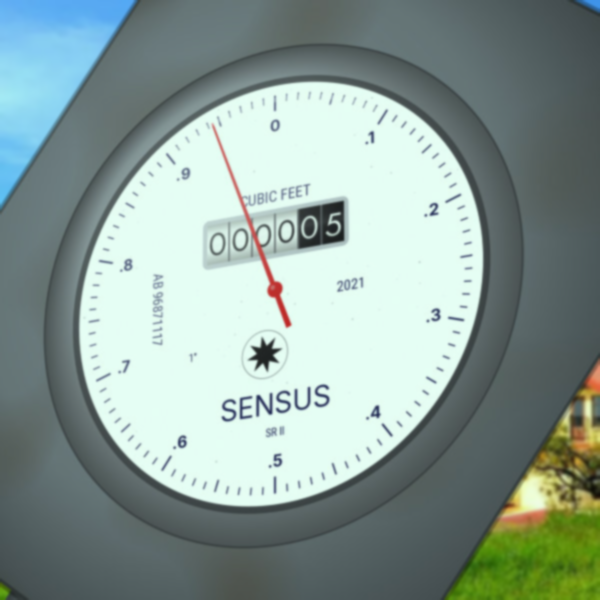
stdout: {"value": 4.94, "unit": "ft³"}
